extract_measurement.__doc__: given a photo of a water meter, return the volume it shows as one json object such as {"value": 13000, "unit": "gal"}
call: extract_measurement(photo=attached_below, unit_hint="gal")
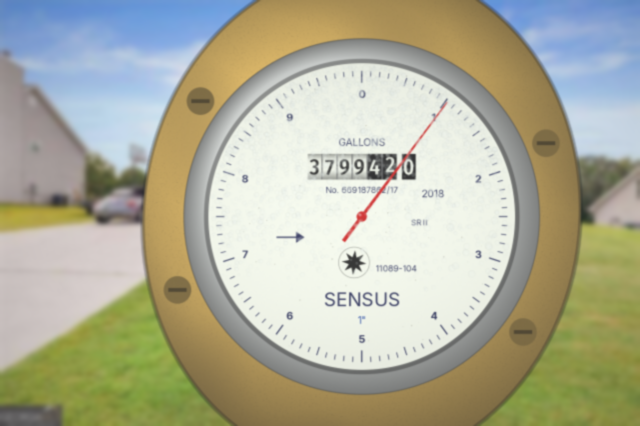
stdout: {"value": 3799421.0, "unit": "gal"}
